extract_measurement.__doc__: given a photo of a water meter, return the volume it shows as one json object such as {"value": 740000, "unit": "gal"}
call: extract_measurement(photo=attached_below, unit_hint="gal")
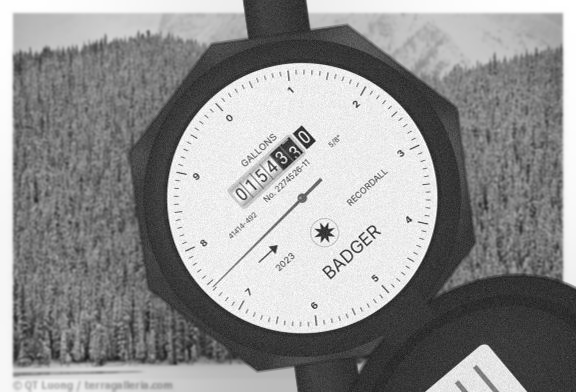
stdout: {"value": 154327.4, "unit": "gal"}
